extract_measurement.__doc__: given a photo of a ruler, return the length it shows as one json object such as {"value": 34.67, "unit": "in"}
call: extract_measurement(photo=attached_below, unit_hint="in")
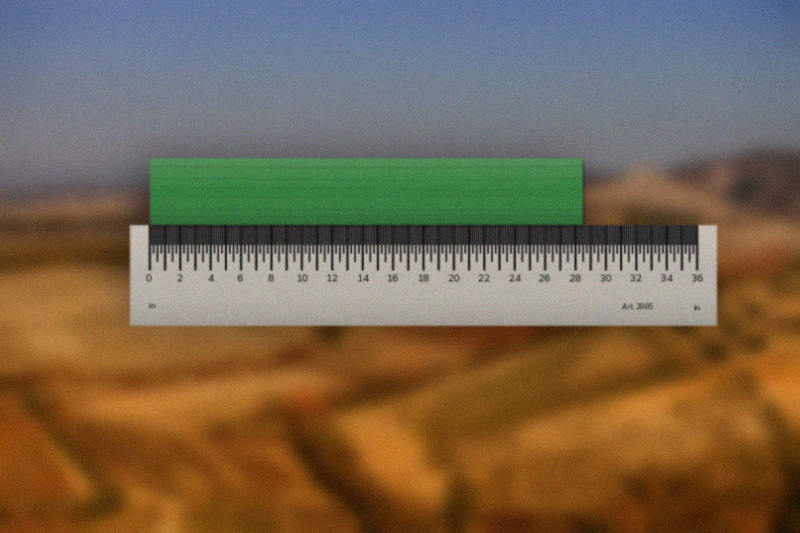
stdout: {"value": 28.5, "unit": "in"}
